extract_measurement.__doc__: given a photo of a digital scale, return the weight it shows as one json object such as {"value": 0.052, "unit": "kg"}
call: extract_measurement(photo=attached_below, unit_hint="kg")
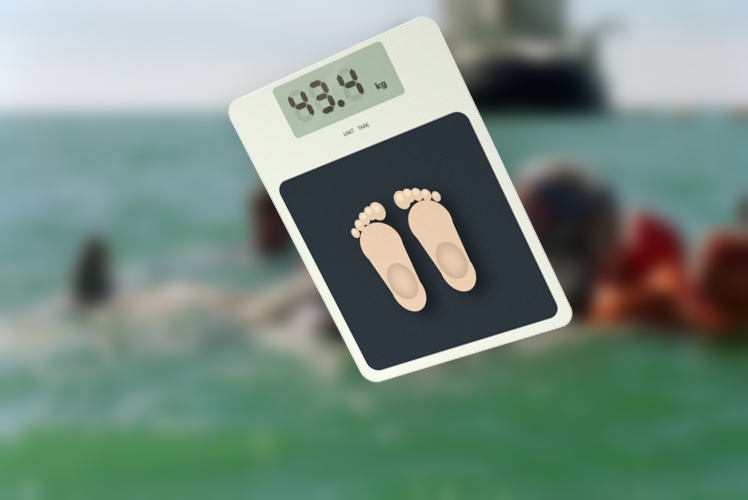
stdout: {"value": 43.4, "unit": "kg"}
